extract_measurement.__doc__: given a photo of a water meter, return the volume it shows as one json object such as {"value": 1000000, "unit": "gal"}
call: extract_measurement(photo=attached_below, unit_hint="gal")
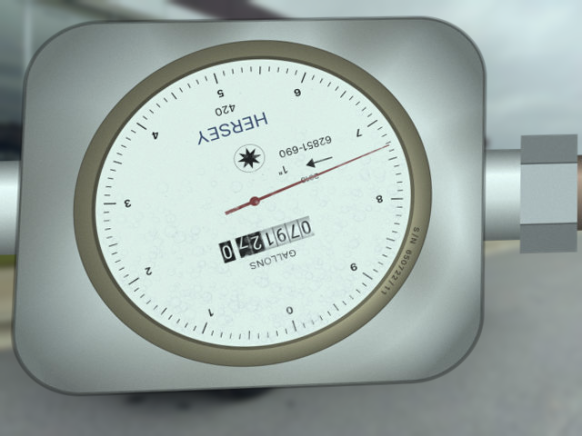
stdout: {"value": 791267.3, "unit": "gal"}
